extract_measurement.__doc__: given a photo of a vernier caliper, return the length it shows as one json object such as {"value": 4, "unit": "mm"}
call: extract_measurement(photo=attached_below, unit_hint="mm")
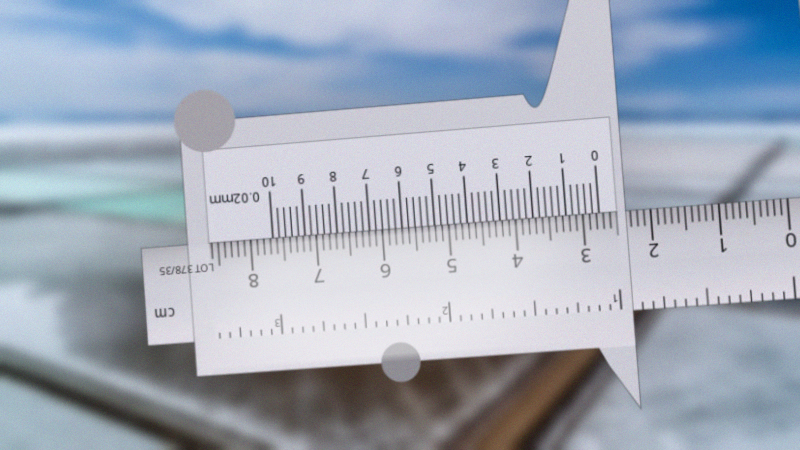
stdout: {"value": 27.6, "unit": "mm"}
